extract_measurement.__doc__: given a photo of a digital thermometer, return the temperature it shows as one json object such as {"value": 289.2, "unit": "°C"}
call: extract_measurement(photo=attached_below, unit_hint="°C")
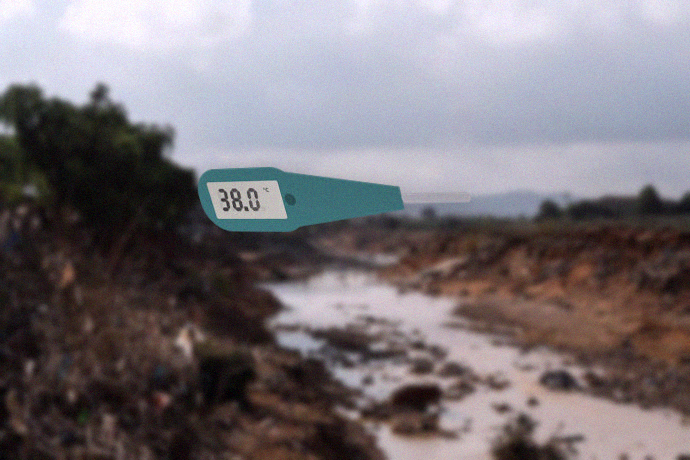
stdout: {"value": 38.0, "unit": "°C"}
